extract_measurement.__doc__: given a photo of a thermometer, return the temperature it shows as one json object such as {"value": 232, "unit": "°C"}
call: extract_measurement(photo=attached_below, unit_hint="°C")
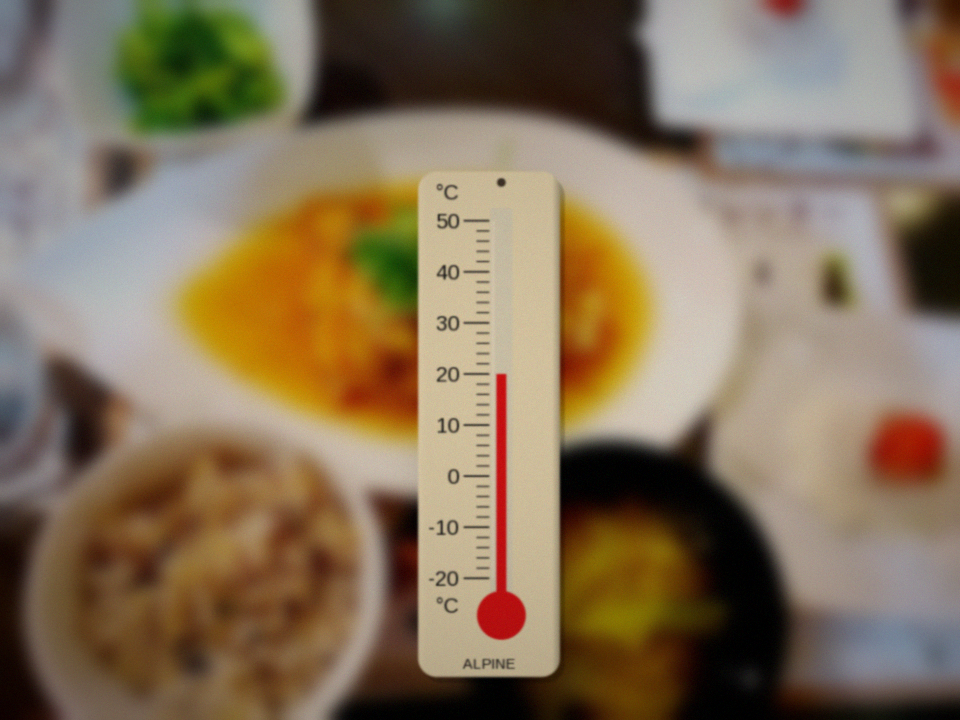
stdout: {"value": 20, "unit": "°C"}
